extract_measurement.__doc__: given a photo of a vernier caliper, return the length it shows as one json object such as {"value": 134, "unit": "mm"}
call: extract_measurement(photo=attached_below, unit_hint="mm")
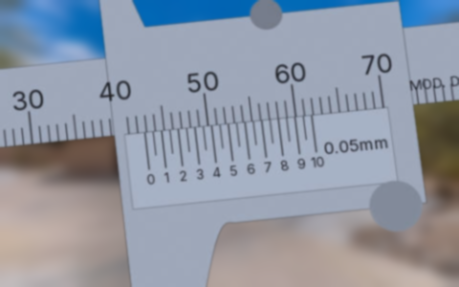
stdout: {"value": 42.8, "unit": "mm"}
